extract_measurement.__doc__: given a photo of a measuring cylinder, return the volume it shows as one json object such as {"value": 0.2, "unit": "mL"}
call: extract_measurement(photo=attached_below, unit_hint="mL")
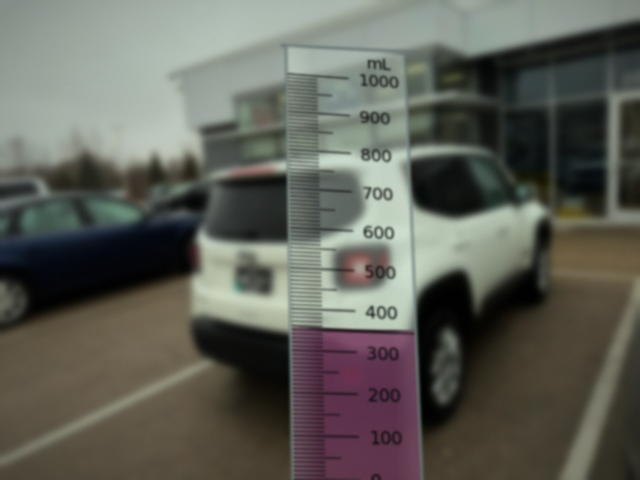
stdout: {"value": 350, "unit": "mL"}
